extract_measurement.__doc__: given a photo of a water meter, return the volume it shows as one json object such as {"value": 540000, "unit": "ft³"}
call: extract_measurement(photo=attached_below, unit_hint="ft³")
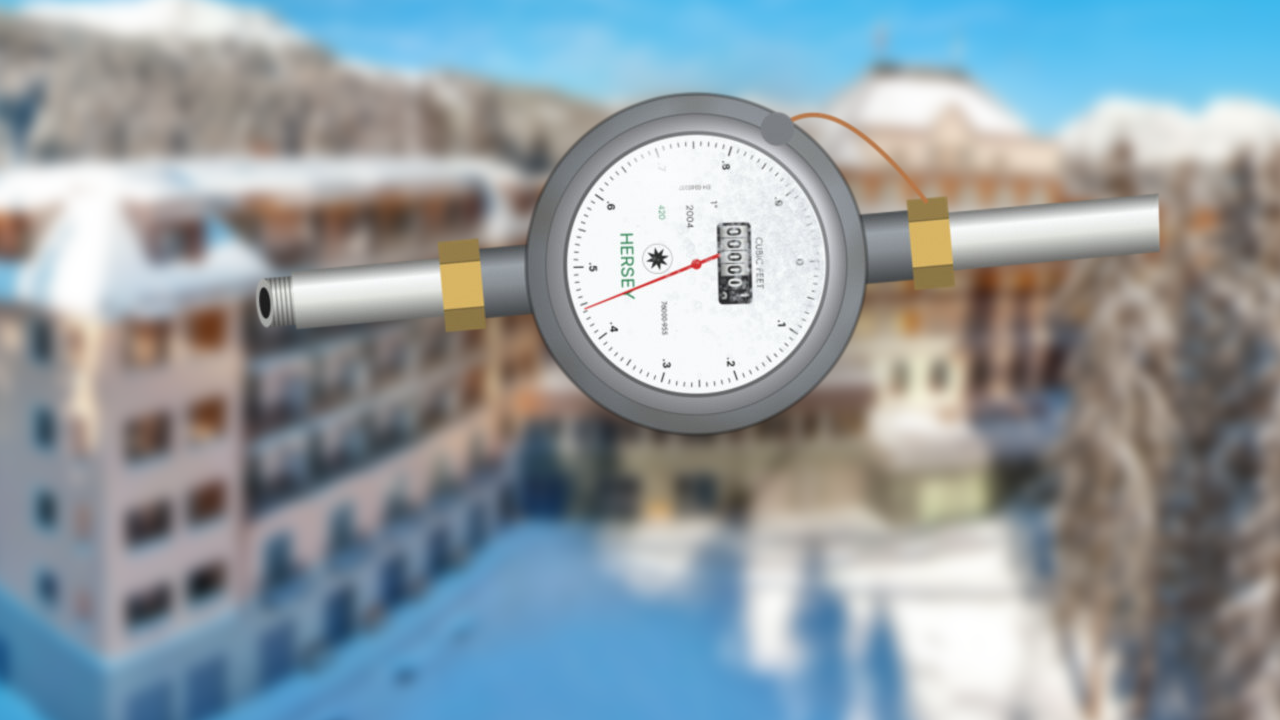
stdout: {"value": 1.44, "unit": "ft³"}
